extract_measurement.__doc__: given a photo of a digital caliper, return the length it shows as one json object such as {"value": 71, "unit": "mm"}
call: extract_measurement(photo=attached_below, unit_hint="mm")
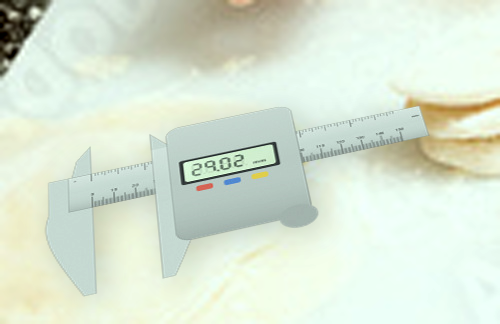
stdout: {"value": 29.02, "unit": "mm"}
